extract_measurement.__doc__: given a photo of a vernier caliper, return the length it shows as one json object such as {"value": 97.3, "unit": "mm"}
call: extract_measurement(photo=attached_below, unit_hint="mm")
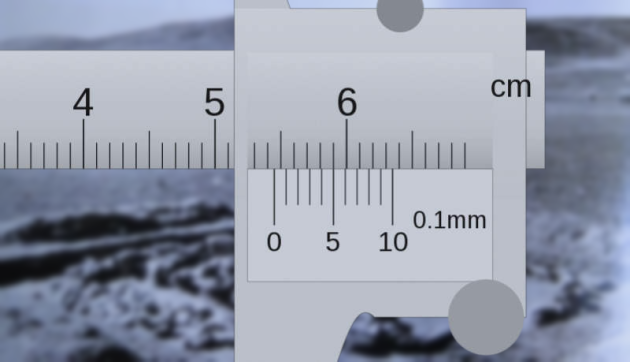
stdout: {"value": 54.5, "unit": "mm"}
